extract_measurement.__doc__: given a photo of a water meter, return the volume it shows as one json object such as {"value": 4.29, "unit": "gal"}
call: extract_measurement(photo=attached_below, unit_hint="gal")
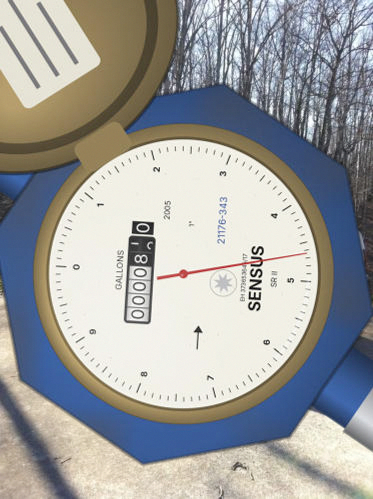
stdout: {"value": 814.6, "unit": "gal"}
